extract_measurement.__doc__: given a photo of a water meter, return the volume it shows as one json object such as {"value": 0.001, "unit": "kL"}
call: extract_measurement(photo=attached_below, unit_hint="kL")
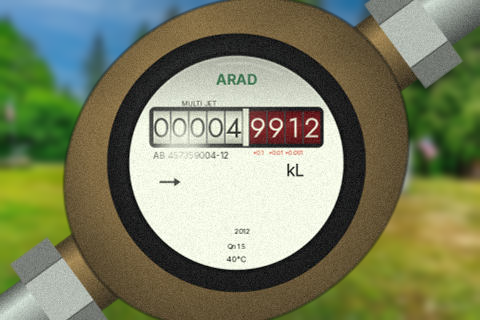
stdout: {"value": 4.9912, "unit": "kL"}
